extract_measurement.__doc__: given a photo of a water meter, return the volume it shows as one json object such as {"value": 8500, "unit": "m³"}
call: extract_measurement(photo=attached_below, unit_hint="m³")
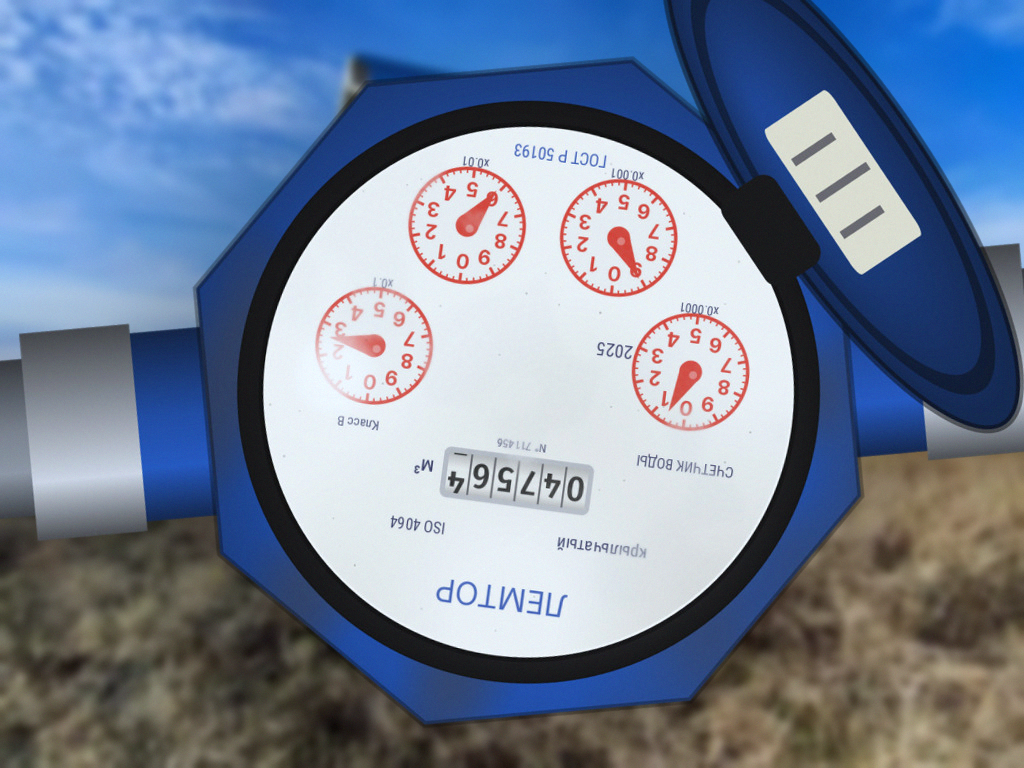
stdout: {"value": 47564.2590, "unit": "m³"}
